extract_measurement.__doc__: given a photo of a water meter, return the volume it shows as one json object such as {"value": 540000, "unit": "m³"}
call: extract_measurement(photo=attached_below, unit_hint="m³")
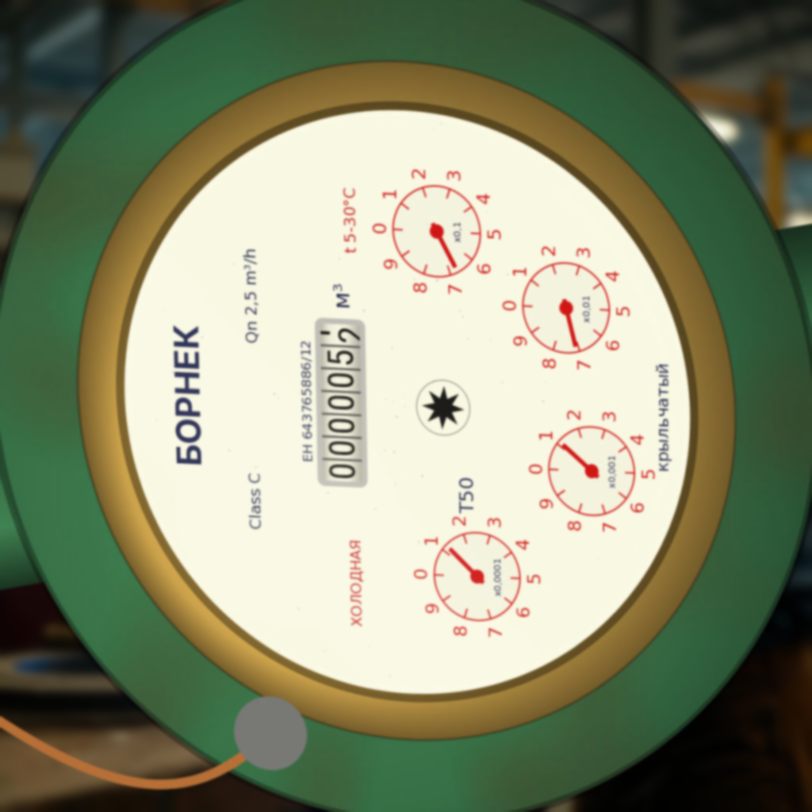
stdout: {"value": 51.6711, "unit": "m³"}
